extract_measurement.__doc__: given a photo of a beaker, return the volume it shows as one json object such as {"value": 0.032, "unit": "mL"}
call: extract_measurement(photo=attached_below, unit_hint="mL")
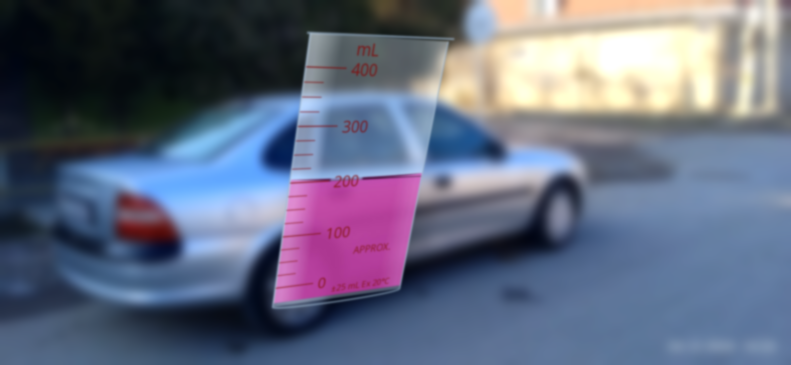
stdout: {"value": 200, "unit": "mL"}
